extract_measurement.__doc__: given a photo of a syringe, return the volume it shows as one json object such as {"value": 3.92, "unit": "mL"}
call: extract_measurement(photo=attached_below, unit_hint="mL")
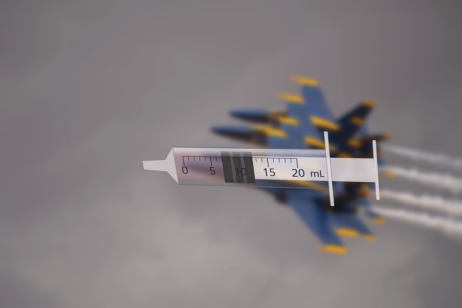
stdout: {"value": 7, "unit": "mL"}
